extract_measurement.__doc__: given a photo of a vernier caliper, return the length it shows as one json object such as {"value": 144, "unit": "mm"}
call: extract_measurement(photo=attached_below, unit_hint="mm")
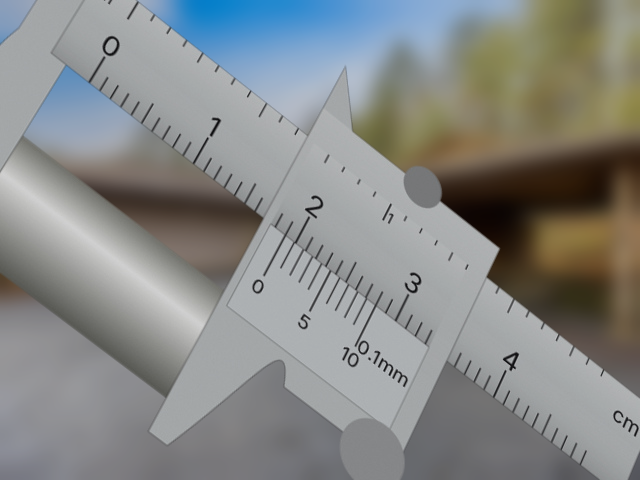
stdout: {"value": 19.0, "unit": "mm"}
